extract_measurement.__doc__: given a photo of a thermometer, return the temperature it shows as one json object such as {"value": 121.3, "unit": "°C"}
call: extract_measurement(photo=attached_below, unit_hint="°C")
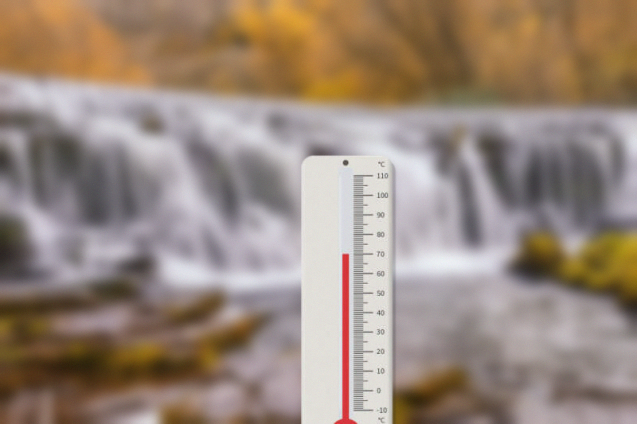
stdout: {"value": 70, "unit": "°C"}
